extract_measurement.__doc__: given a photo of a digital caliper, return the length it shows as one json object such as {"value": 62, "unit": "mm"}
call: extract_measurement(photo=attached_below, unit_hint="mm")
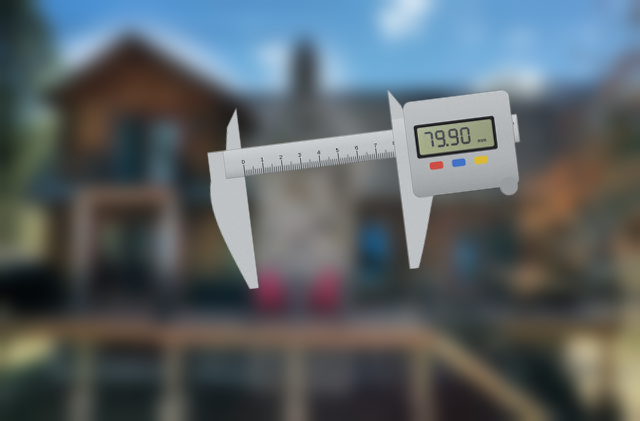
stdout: {"value": 79.90, "unit": "mm"}
